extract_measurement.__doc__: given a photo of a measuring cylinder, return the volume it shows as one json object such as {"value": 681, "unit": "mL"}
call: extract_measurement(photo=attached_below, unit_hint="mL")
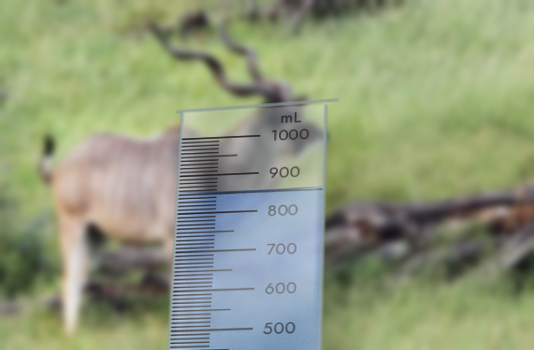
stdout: {"value": 850, "unit": "mL"}
